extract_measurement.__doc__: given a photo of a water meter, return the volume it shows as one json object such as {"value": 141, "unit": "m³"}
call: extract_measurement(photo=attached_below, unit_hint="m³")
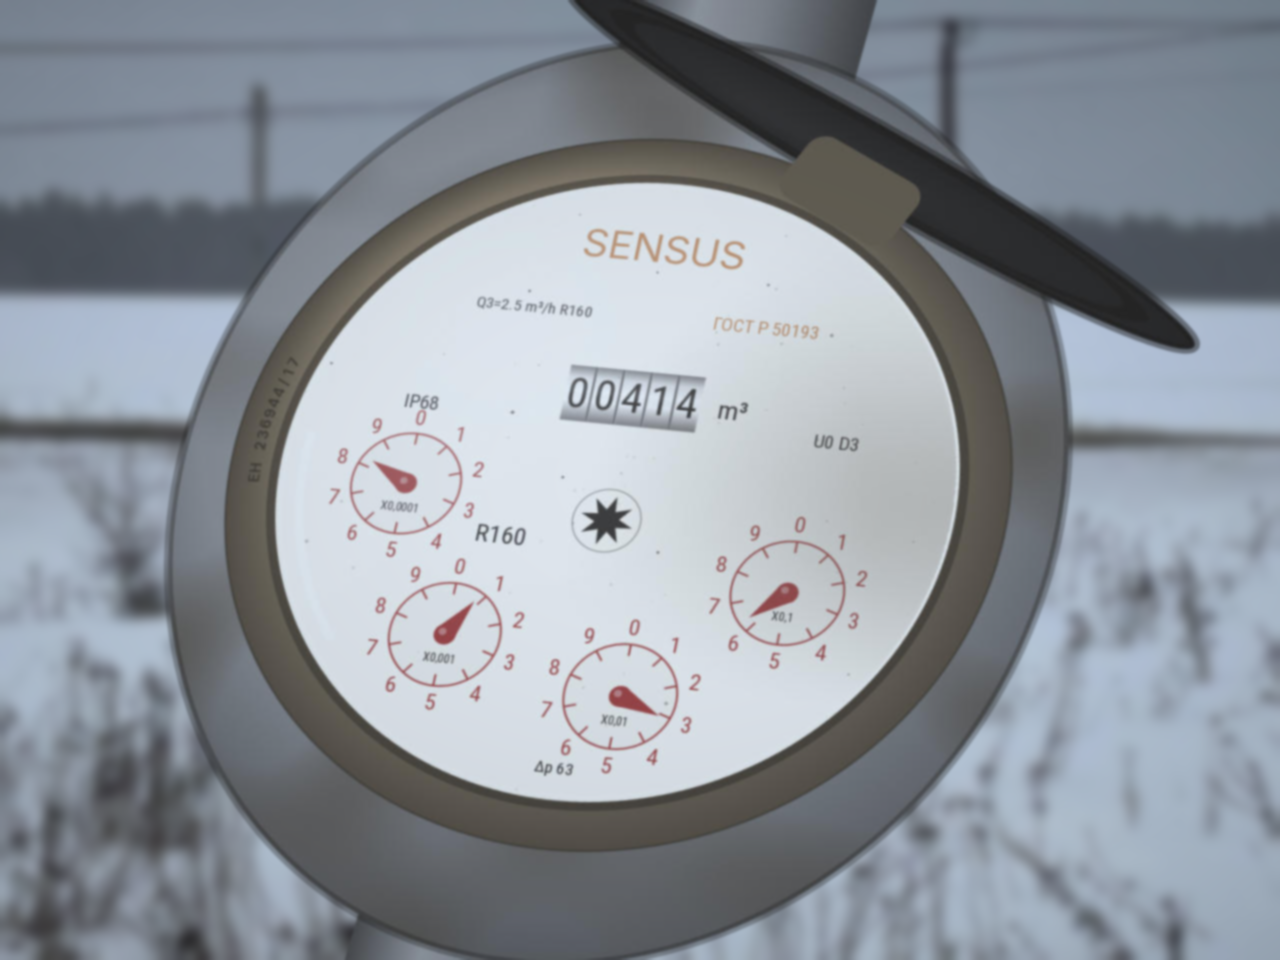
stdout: {"value": 414.6308, "unit": "m³"}
